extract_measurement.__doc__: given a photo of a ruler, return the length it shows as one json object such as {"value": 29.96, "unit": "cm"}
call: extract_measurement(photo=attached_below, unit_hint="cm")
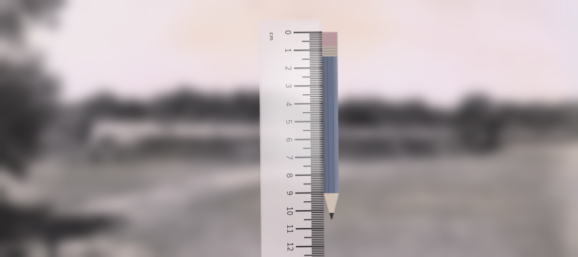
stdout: {"value": 10.5, "unit": "cm"}
